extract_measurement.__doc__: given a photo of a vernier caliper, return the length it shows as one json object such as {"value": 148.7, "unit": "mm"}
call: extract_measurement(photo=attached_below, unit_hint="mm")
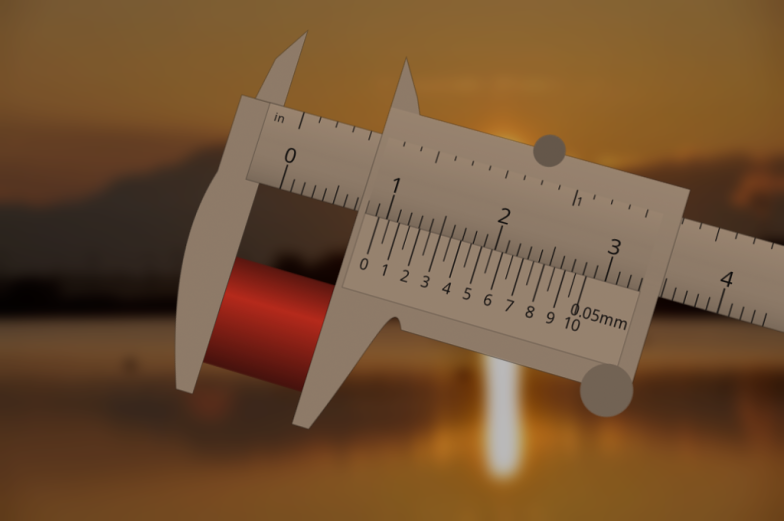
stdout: {"value": 9.3, "unit": "mm"}
